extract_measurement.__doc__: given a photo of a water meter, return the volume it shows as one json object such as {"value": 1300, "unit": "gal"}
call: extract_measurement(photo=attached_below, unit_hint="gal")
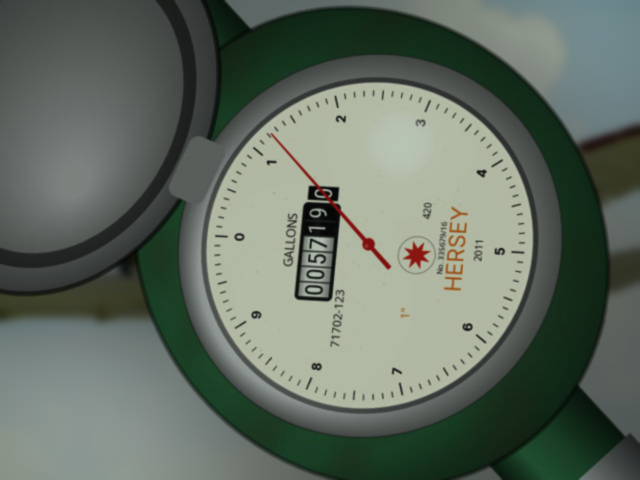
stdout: {"value": 57191.2, "unit": "gal"}
